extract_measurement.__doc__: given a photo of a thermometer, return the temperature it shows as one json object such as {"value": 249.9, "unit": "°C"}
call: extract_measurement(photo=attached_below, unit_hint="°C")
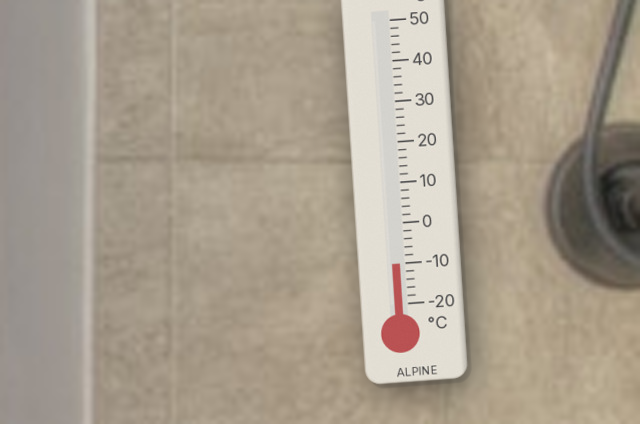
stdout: {"value": -10, "unit": "°C"}
